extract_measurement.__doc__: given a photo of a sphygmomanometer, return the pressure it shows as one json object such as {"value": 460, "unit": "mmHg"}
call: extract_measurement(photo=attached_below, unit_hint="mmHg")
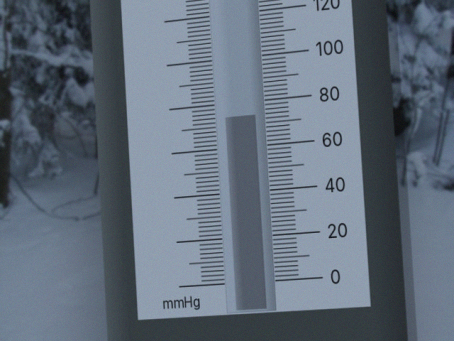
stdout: {"value": 74, "unit": "mmHg"}
